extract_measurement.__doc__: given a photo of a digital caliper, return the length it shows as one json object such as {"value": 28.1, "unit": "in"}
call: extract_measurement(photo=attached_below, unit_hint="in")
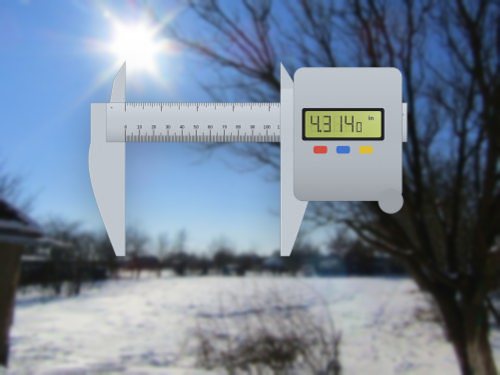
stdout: {"value": 4.3140, "unit": "in"}
